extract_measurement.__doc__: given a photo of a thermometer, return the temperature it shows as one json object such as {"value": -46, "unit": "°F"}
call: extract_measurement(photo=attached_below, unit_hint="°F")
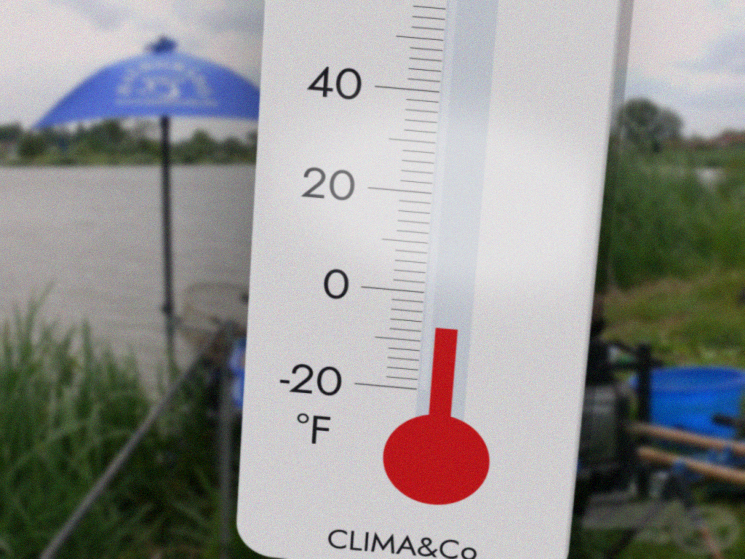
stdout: {"value": -7, "unit": "°F"}
